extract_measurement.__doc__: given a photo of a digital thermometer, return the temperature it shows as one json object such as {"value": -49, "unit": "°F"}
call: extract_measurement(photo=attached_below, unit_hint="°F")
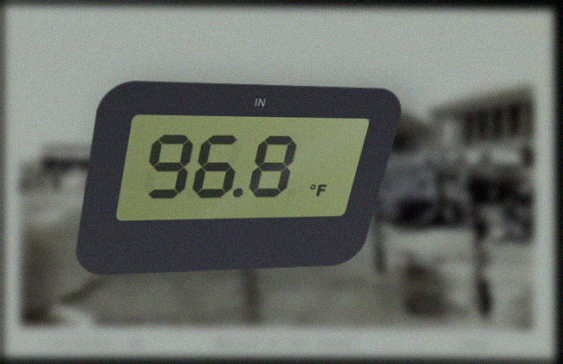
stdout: {"value": 96.8, "unit": "°F"}
